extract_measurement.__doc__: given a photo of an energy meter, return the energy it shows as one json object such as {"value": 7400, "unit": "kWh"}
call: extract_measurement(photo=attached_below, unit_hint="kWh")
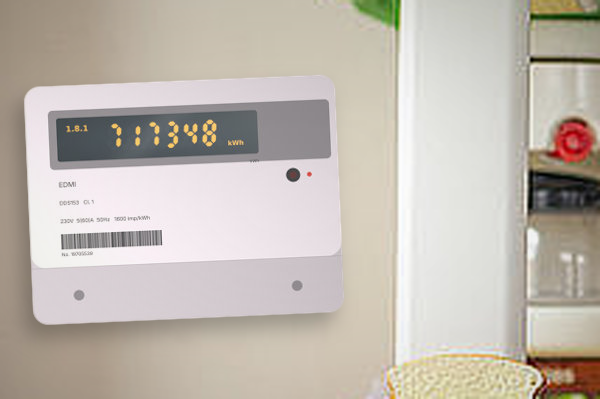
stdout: {"value": 717348, "unit": "kWh"}
